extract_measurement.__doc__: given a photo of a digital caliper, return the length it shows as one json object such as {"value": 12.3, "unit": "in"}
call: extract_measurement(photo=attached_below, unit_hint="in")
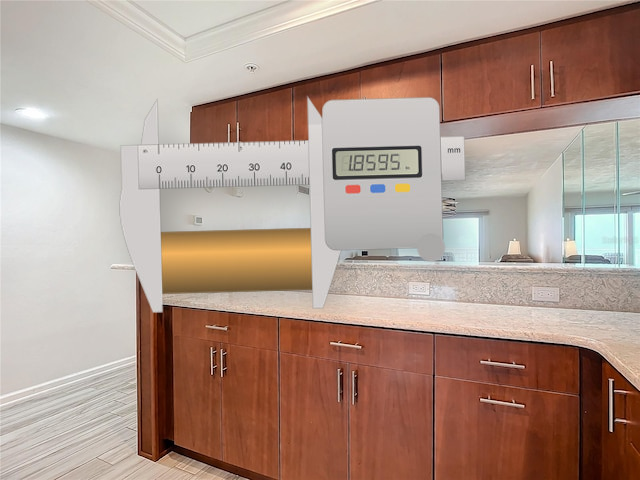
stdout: {"value": 1.8595, "unit": "in"}
